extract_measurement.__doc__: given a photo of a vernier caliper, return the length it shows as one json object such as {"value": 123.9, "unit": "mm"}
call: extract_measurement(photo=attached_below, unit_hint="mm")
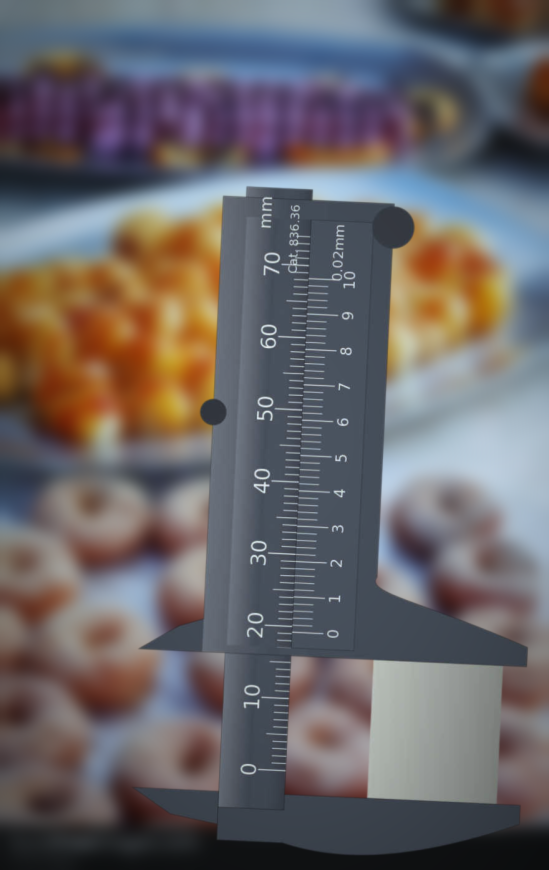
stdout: {"value": 19.2, "unit": "mm"}
